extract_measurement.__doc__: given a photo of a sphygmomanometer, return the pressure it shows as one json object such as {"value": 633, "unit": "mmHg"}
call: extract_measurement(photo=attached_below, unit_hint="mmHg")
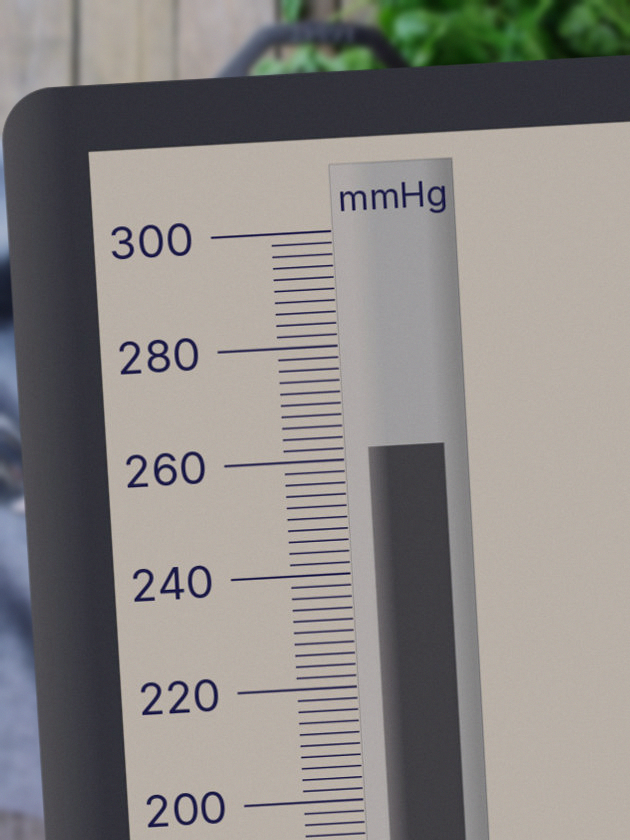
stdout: {"value": 262, "unit": "mmHg"}
